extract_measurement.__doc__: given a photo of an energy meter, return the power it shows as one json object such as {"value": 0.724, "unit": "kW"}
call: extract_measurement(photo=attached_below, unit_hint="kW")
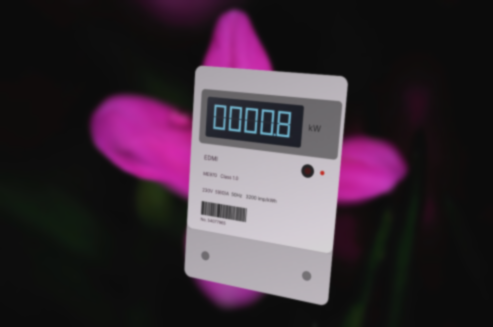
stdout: {"value": 0.8, "unit": "kW"}
